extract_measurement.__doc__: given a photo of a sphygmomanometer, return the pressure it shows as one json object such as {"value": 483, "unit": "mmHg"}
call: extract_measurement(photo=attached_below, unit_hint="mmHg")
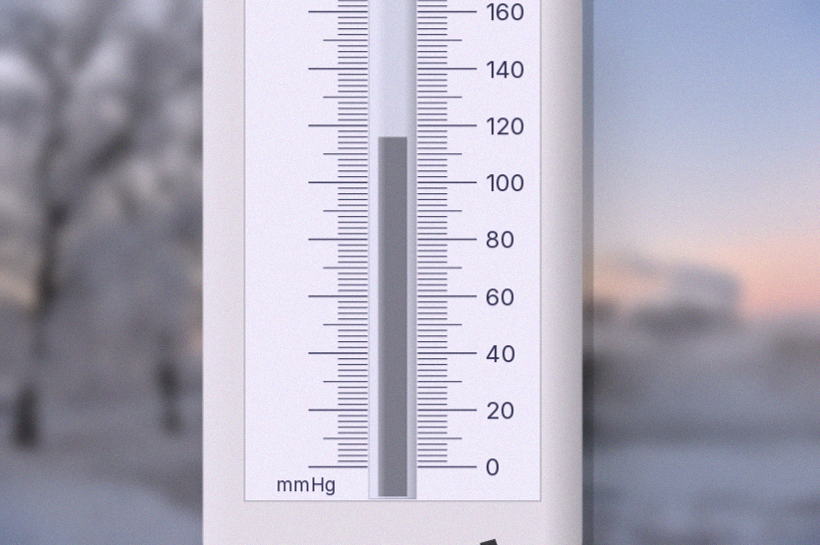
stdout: {"value": 116, "unit": "mmHg"}
